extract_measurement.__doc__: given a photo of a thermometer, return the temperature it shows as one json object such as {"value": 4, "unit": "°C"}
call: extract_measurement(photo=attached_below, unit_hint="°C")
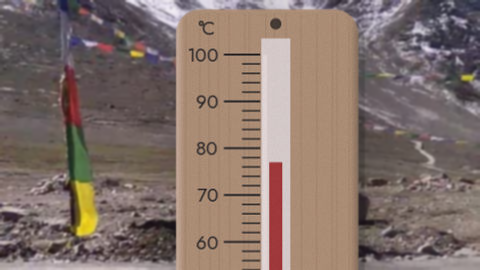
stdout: {"value": 77, "unit": "°C"}
